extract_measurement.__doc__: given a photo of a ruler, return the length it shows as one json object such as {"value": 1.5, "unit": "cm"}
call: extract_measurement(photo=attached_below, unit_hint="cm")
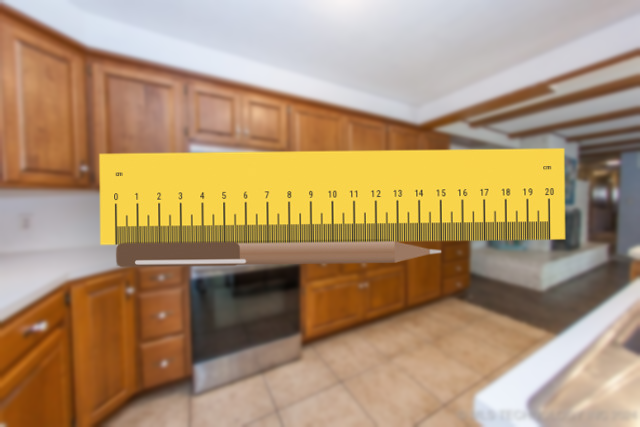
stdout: {"value": 15, "unit": "cm"}
